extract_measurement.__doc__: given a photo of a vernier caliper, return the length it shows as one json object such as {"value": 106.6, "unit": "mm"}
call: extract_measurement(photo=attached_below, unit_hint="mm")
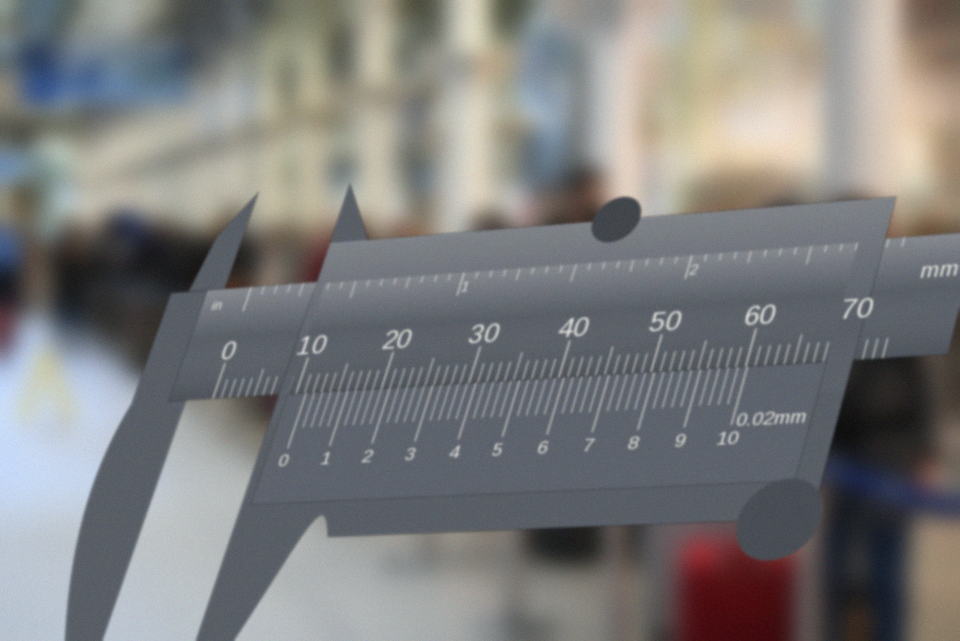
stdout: {"value": 11.2, "unit": "mm"}
